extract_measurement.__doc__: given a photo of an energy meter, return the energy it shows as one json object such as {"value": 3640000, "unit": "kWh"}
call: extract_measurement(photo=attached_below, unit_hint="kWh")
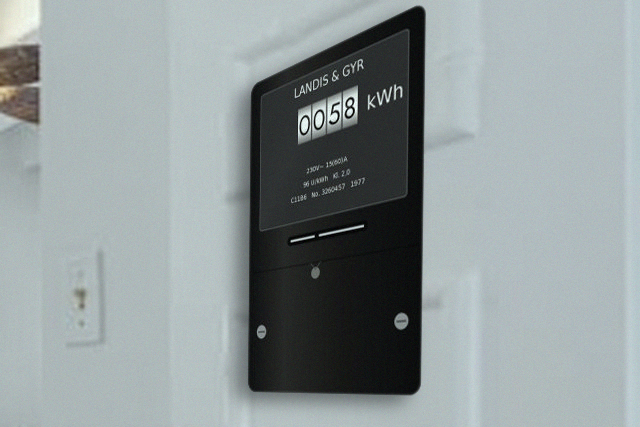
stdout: {"value": 58, "unit": "kWh"}
